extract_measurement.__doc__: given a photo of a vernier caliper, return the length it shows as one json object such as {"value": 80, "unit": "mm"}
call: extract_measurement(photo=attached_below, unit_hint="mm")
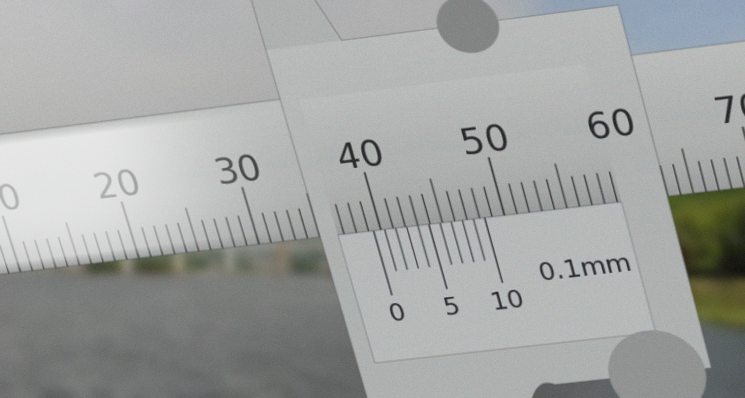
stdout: {"value": 39.4, "unit": "mm"}
